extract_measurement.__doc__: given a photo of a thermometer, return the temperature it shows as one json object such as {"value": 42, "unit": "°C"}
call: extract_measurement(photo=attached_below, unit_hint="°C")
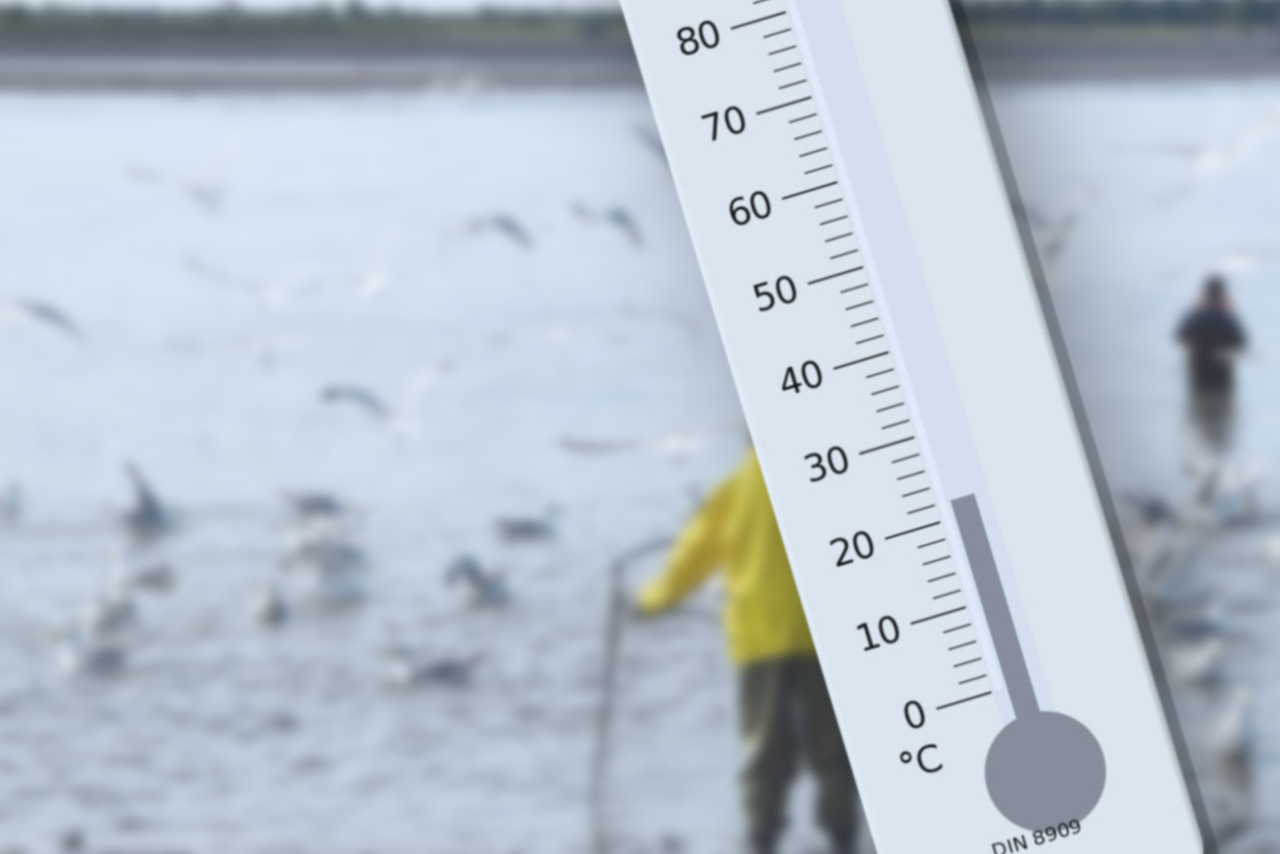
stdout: {"value": 22, "unit": "°C"}
